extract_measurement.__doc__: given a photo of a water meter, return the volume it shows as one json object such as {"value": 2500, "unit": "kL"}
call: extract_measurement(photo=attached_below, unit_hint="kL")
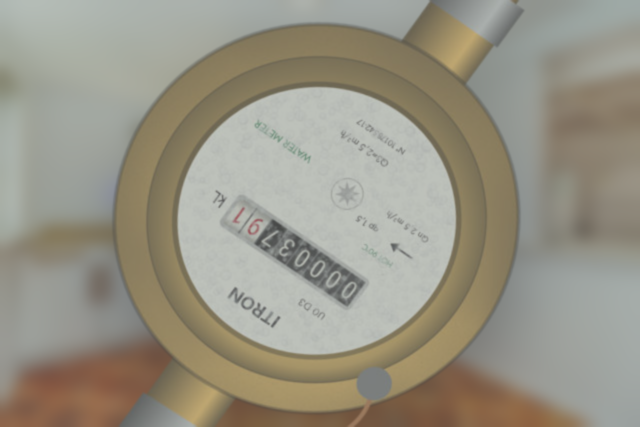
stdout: {"value": 37.91, "unit": "kL"}
